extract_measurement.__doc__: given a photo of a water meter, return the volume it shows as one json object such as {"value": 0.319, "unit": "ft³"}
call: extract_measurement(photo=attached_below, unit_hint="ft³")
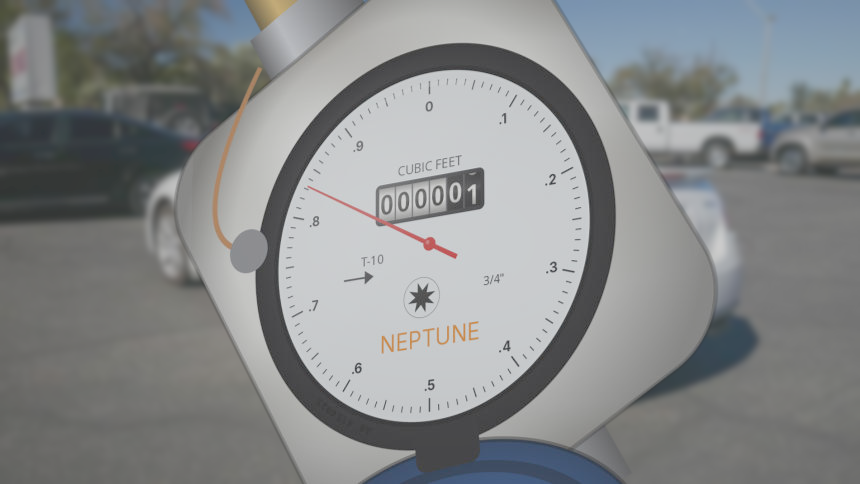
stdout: {"value": 0.83, "unit": "ft³"}
